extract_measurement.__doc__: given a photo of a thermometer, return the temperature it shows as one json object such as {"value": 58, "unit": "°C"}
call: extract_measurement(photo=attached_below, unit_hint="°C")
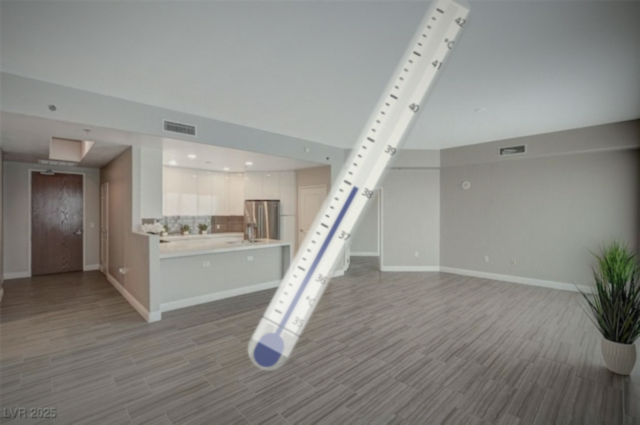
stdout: {"value": 38, "unit": "°C"}
